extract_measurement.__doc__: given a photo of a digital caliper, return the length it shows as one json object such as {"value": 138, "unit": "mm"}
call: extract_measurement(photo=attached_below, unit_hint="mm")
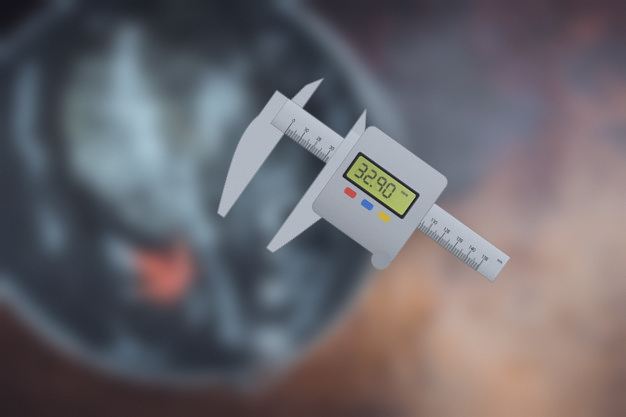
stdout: {"value": 32.90, "unit": "mm"}
